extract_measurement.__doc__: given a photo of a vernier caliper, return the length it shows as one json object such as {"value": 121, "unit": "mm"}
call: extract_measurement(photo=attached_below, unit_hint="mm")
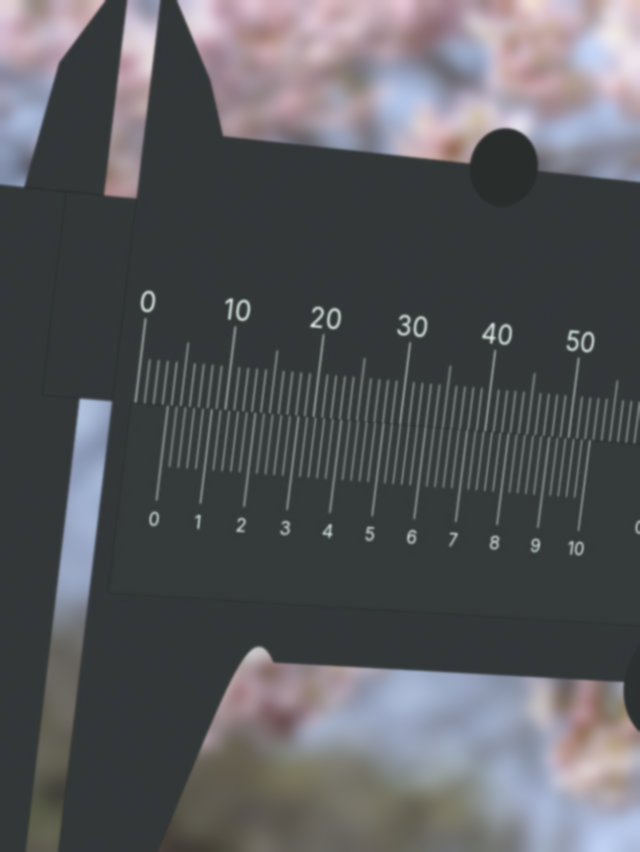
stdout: {"value": 3.6, "unit": "mm"}
